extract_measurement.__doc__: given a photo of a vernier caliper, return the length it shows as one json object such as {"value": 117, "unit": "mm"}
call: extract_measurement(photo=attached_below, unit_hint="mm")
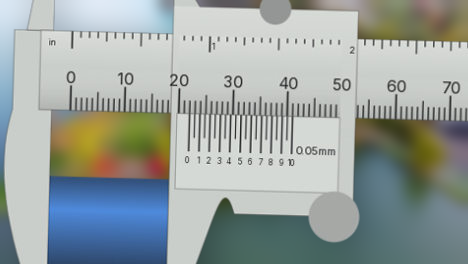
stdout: {"value": 22.0, "unit": "mm"}
